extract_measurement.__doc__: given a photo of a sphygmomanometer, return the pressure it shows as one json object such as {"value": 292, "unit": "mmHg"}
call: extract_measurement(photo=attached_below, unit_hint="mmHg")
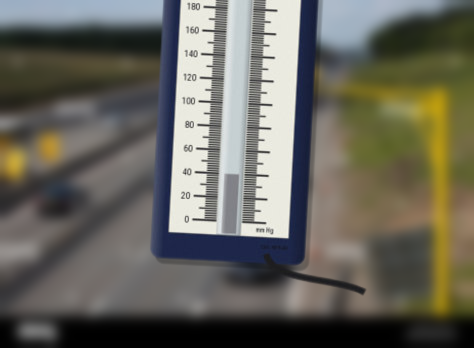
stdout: {"value": 40, "unit": "mmHg"}
